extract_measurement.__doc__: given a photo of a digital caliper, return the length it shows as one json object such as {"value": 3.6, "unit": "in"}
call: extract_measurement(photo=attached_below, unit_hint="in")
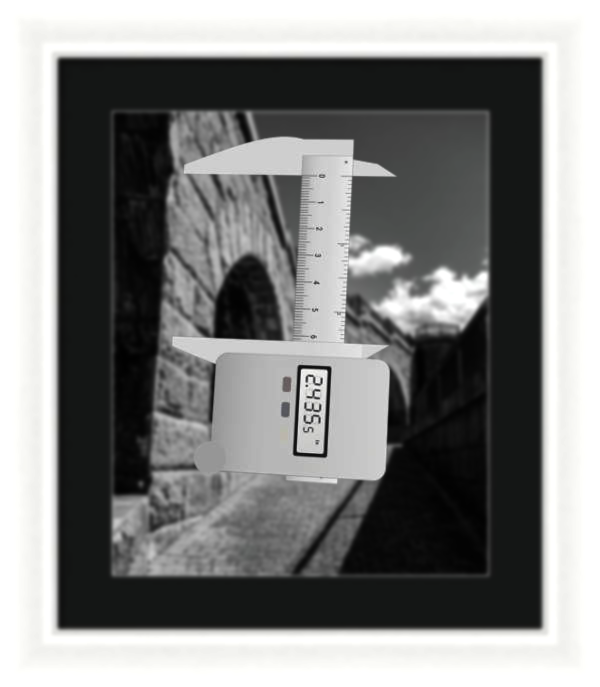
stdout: {"value": 2.4355, "unit": "in"}
